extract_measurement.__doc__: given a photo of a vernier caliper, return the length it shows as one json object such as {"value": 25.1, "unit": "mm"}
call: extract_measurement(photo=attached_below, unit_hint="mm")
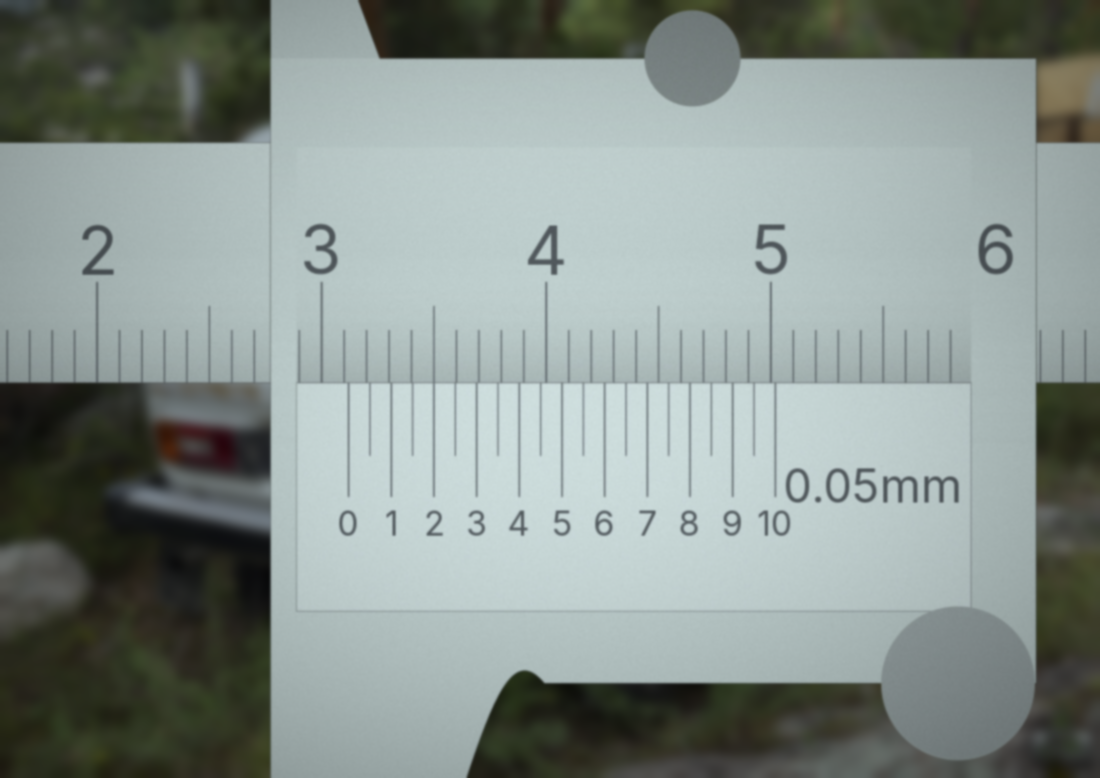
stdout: {"value": 31.2, "unit": "mm"}
